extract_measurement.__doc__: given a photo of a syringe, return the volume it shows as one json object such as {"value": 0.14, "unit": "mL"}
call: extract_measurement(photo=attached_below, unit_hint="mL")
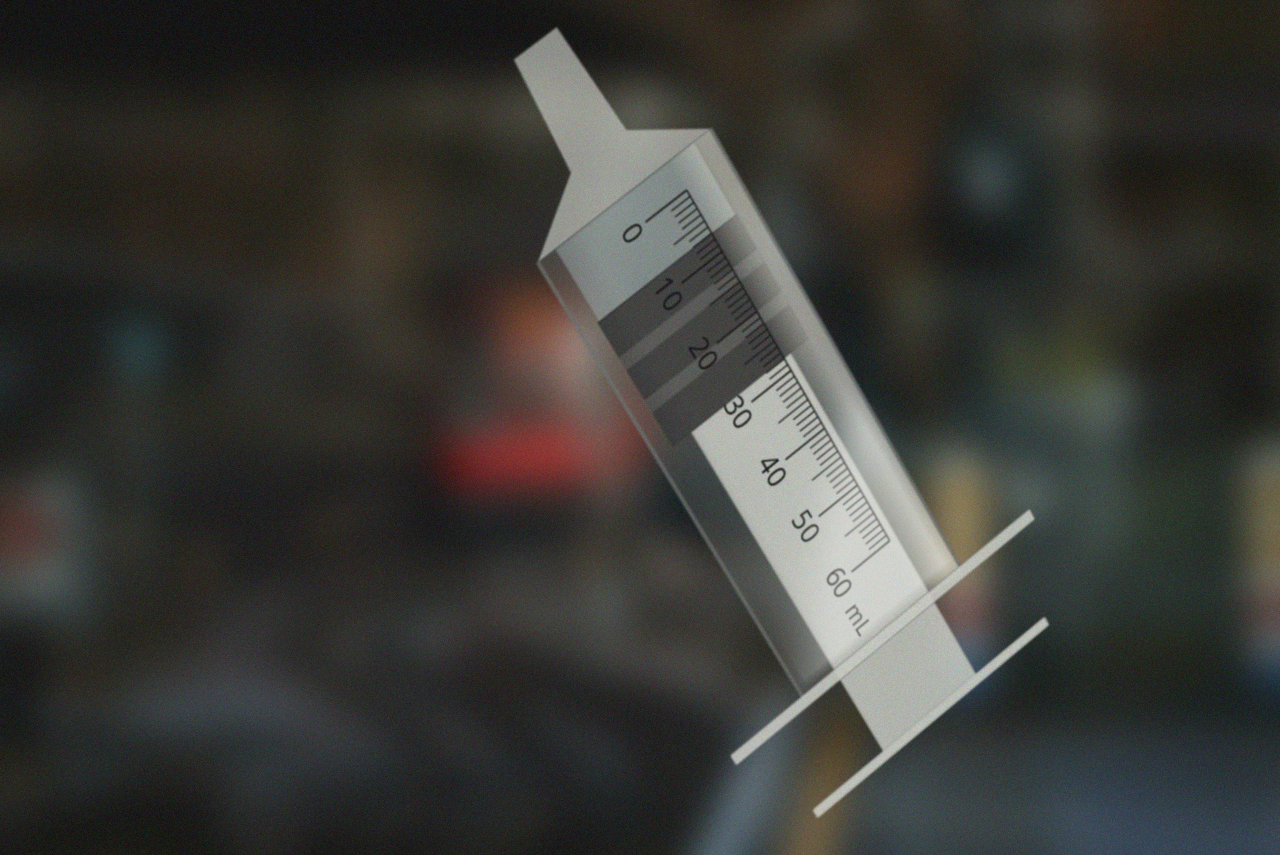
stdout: {"value": 7, "unit": "mL"}
